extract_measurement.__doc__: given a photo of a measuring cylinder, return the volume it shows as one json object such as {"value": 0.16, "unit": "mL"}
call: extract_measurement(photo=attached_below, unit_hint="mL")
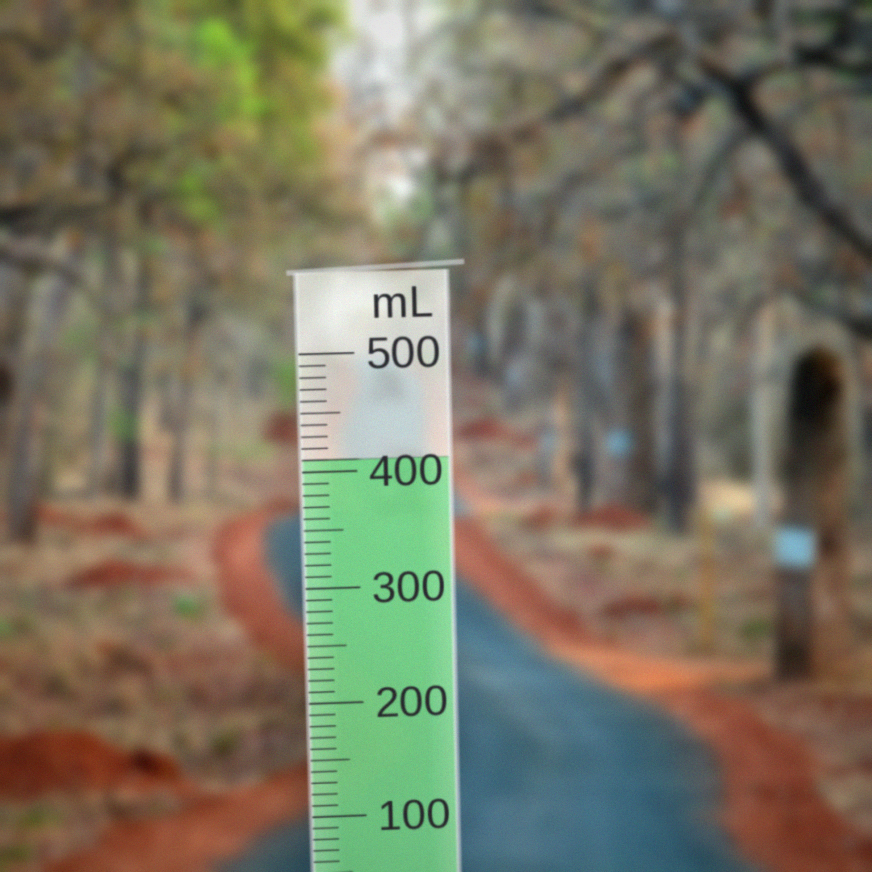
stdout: {"value": 410, "unit": "mL"}
